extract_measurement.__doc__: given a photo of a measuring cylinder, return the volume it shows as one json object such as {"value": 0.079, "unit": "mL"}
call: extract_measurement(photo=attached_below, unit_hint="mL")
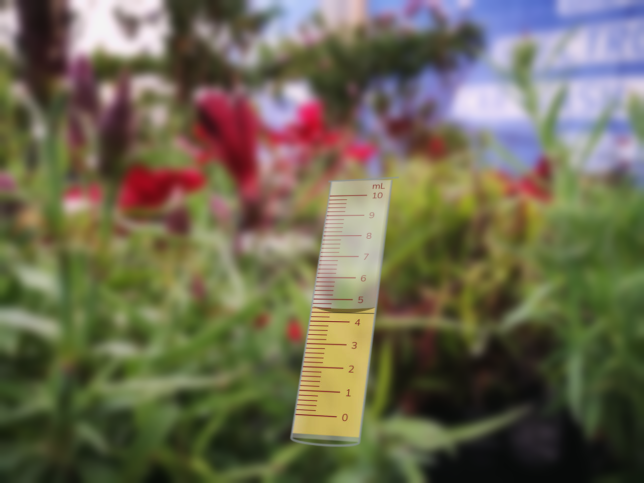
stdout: {"value": 4.4, "unit": "mL"}
